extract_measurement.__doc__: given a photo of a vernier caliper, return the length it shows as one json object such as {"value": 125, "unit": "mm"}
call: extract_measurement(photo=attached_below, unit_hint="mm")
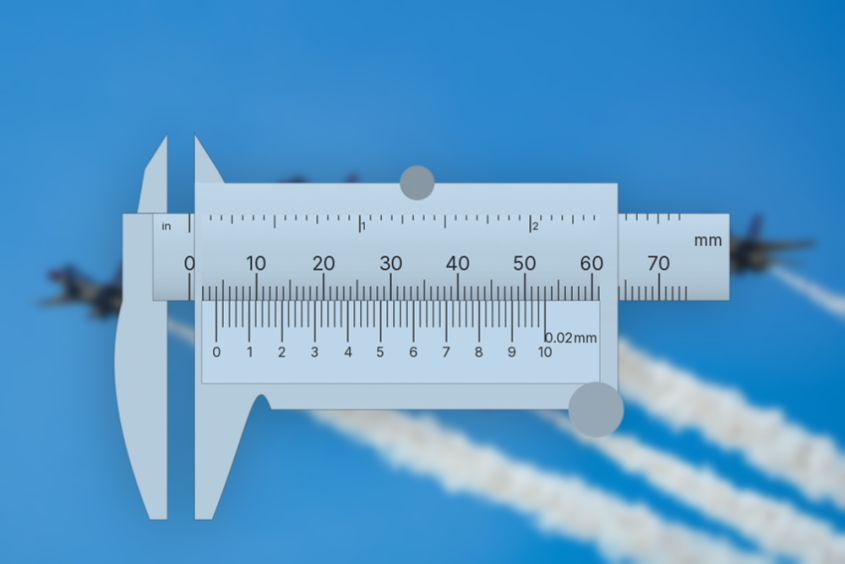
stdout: {"value": 4.0, "unit": "mm"}
